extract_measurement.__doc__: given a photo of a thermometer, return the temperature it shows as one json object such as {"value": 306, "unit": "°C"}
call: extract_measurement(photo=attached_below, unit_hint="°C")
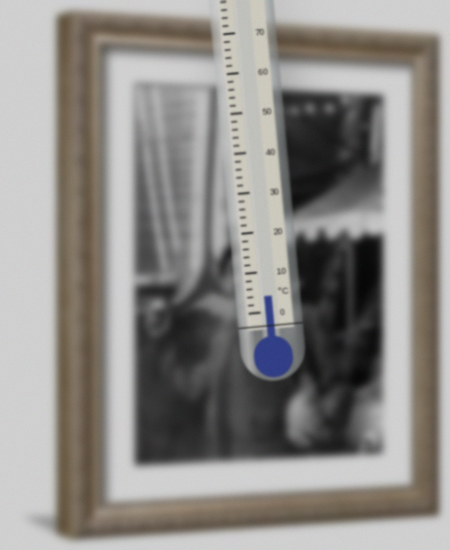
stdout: {"value": 4, "unit": "°C"}
